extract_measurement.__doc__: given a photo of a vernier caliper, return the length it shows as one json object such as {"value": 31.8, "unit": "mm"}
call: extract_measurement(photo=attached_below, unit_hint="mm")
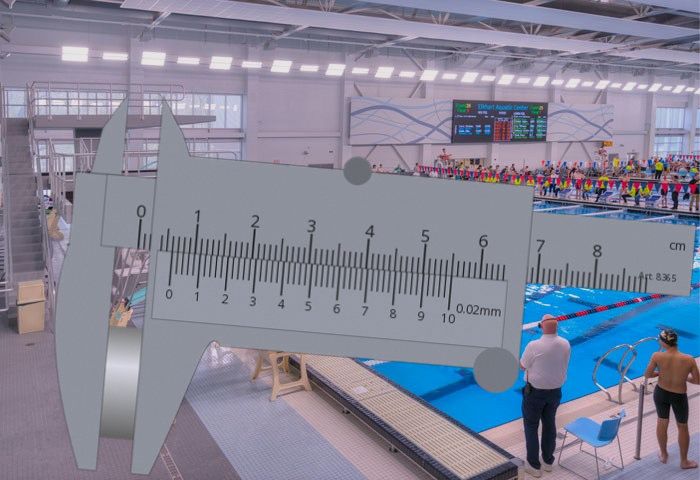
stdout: {"value": 6.0, "unit": "mm"}
